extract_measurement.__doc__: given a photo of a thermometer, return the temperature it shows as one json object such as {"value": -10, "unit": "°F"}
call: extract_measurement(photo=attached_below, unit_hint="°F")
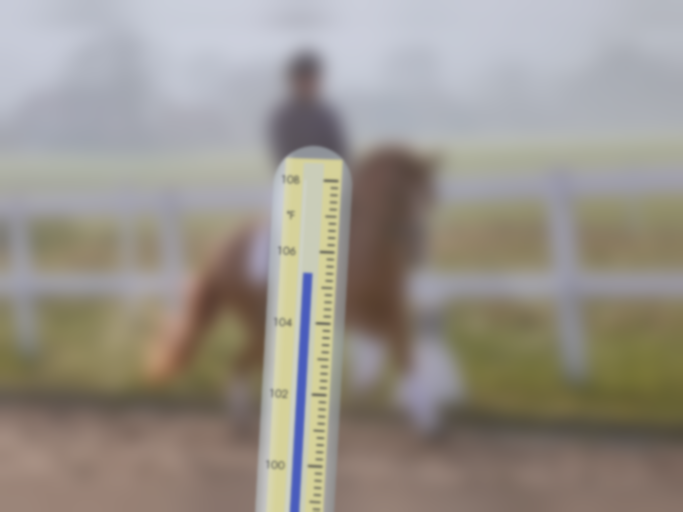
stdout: {"value": 105.4, "unit": "°F"}
